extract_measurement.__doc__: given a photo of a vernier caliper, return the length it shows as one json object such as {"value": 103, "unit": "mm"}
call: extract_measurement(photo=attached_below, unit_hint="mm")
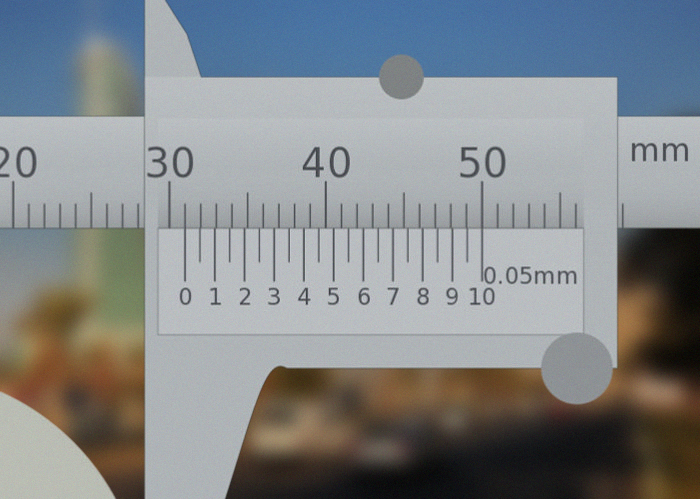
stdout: {"value": 31.0, "unit": "mm"}
